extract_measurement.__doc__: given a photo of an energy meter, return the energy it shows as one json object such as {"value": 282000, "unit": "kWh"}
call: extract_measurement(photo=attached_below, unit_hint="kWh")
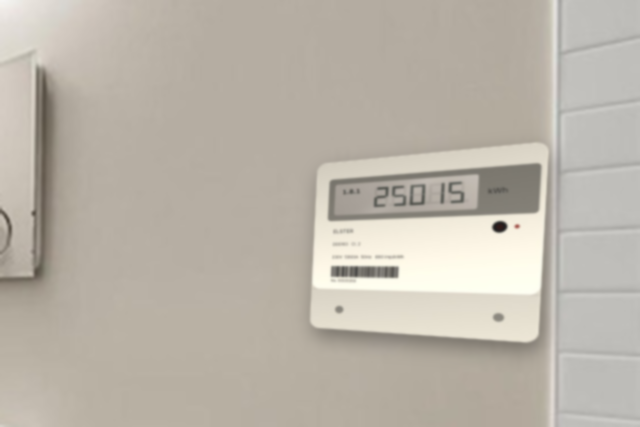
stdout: {"value": 25015, "unit": "kWh"}
